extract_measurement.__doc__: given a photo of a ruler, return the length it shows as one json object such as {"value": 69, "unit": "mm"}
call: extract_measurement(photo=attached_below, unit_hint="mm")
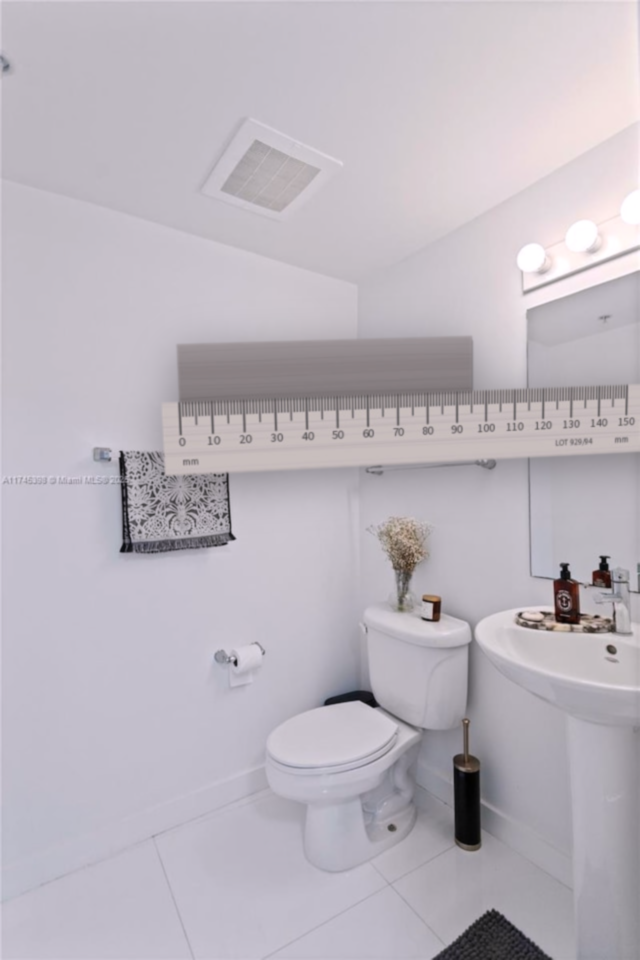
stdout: {"value": 95, "unit": "mm"}
